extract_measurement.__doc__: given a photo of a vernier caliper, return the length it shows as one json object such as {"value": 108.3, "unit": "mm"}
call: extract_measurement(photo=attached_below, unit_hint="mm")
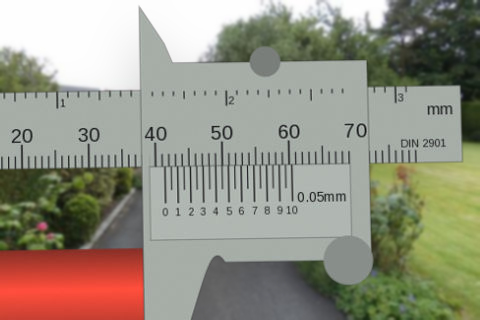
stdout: {"value": 41.4, "unit": "mm"}
